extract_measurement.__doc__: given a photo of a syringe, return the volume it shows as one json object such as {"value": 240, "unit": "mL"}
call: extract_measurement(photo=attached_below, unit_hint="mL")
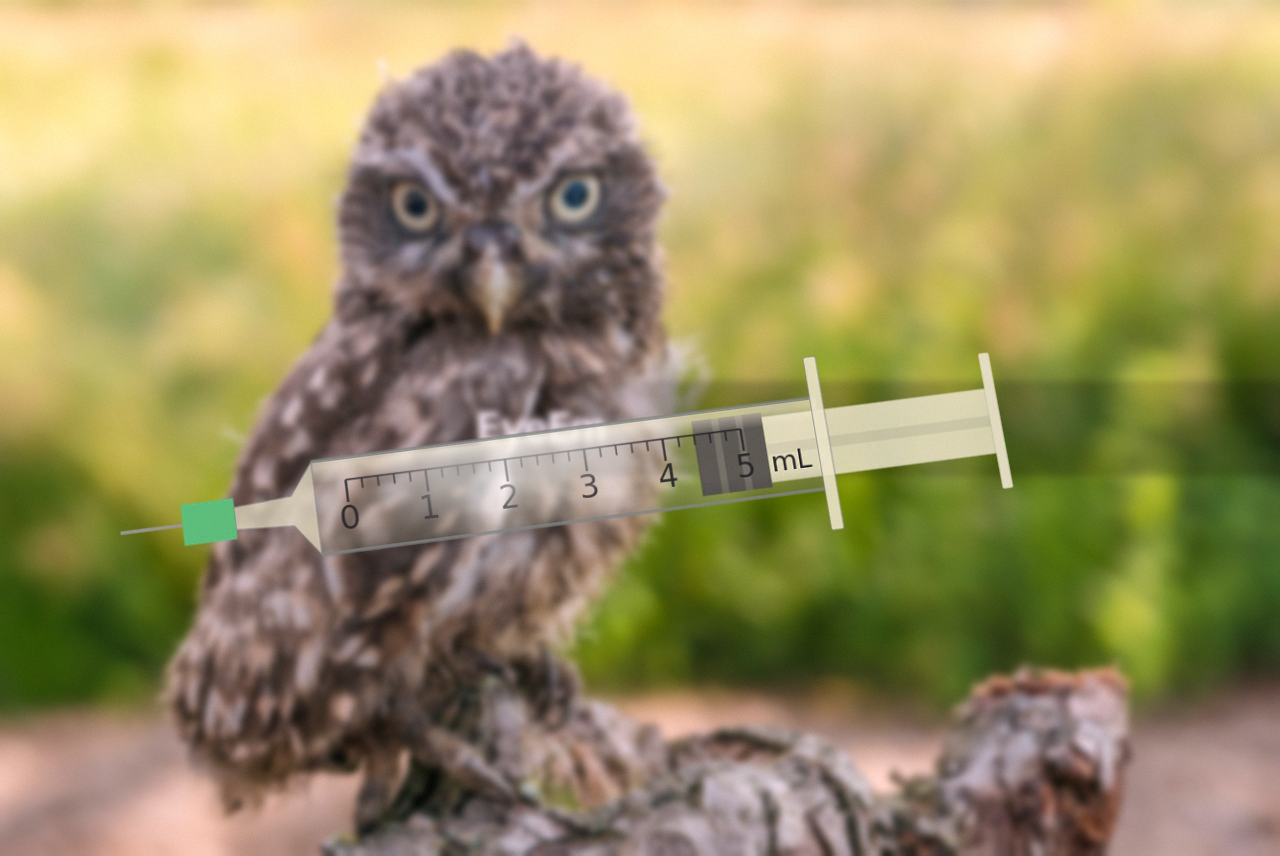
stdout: {"value": 4.4, "unit": "mL"}
